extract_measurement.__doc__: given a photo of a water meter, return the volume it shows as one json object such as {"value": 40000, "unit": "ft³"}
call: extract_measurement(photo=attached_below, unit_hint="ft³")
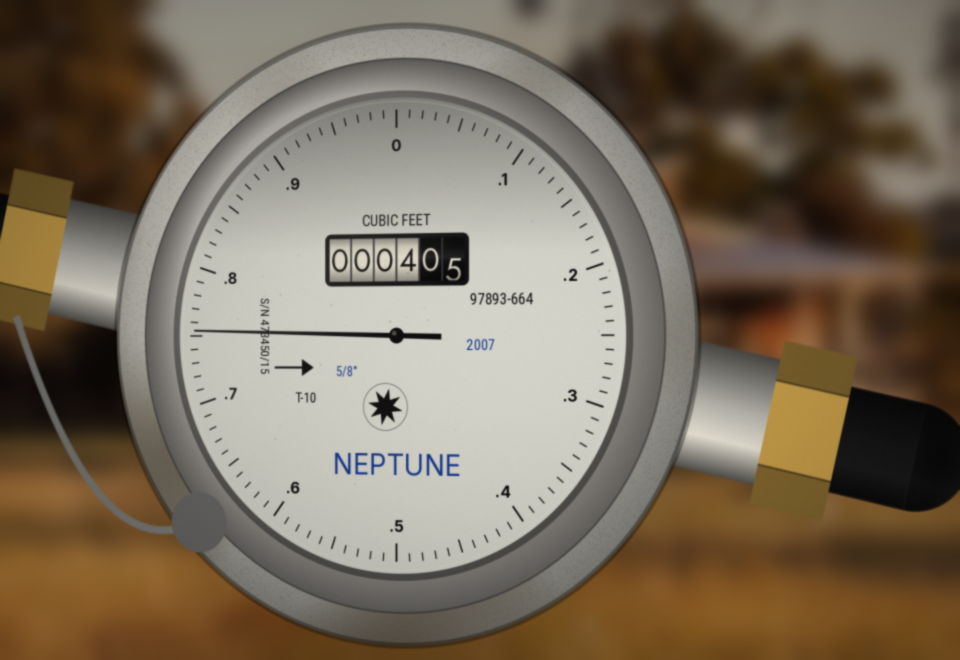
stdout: {"value": 404.75, "unit": "ft³"}
